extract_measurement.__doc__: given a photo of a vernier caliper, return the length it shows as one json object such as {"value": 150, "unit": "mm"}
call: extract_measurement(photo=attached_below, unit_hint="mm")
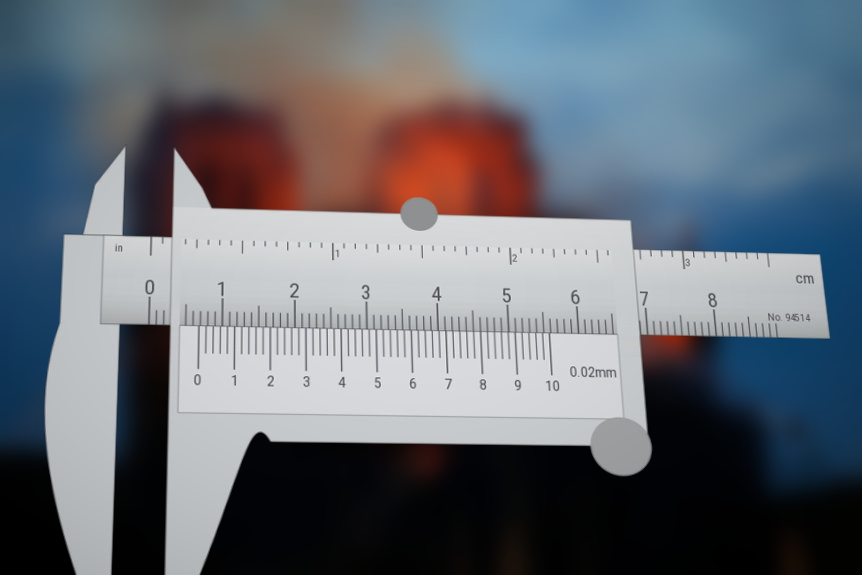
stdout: {"value": 6.8, "unit": "mm"}
